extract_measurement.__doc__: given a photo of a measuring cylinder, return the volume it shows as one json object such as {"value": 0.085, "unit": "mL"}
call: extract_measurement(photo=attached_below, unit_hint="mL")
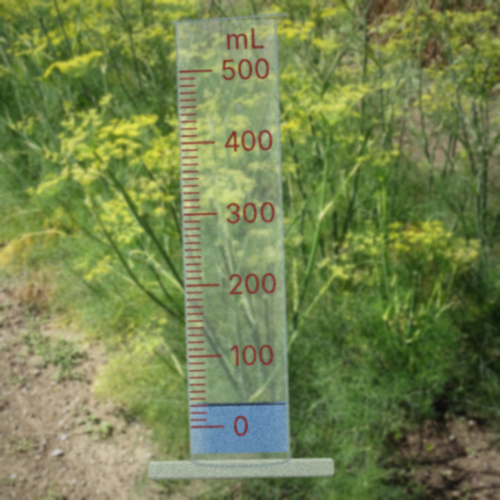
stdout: {"value": 30, "unit": "mL"}
